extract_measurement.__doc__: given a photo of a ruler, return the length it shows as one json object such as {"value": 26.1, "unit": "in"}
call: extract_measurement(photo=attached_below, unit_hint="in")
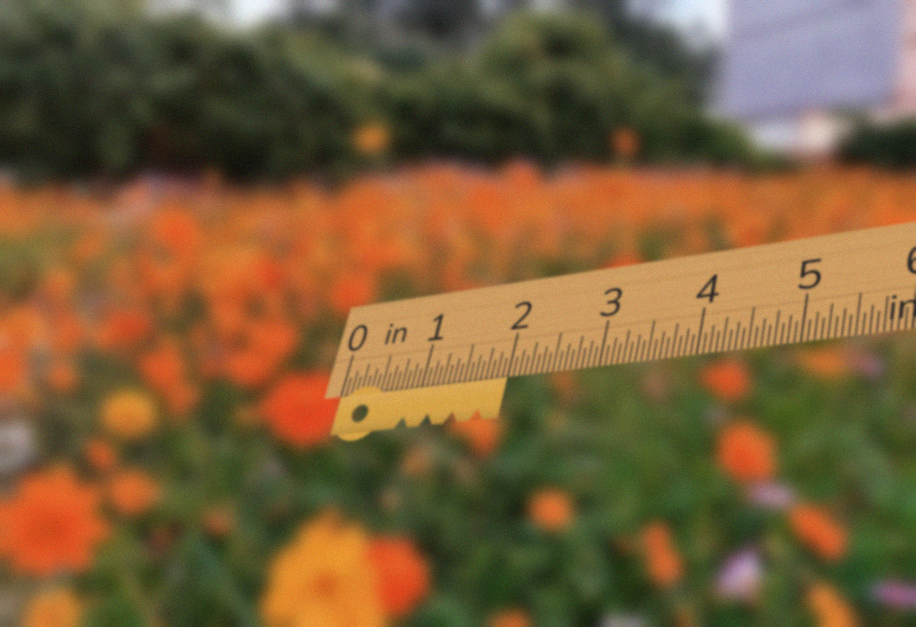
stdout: {"value": 2, "unit": "in"}
